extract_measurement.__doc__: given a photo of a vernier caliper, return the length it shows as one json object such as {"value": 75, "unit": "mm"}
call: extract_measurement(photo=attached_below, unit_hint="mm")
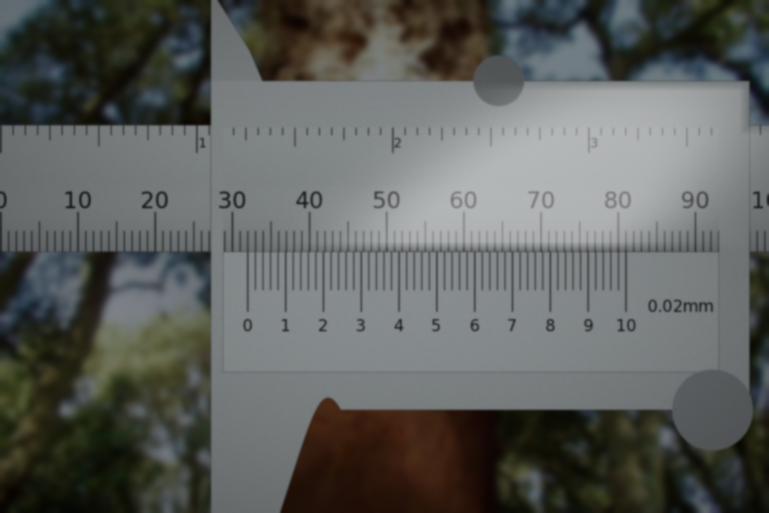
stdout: {"value": 32.0, "unit": "mm"}
